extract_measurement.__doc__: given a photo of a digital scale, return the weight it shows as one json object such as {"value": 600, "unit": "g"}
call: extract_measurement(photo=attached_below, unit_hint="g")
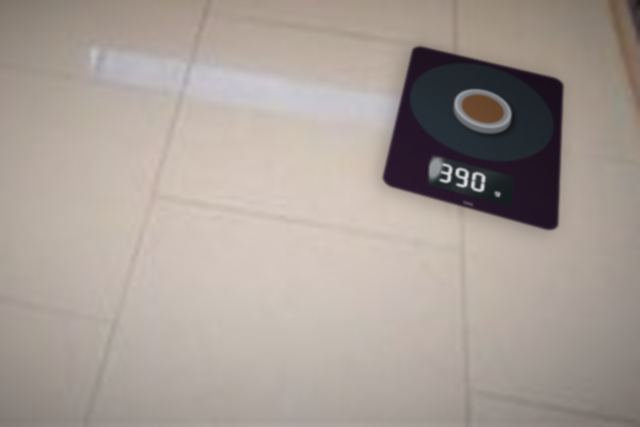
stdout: {"value": 390, "unit": "g"}
